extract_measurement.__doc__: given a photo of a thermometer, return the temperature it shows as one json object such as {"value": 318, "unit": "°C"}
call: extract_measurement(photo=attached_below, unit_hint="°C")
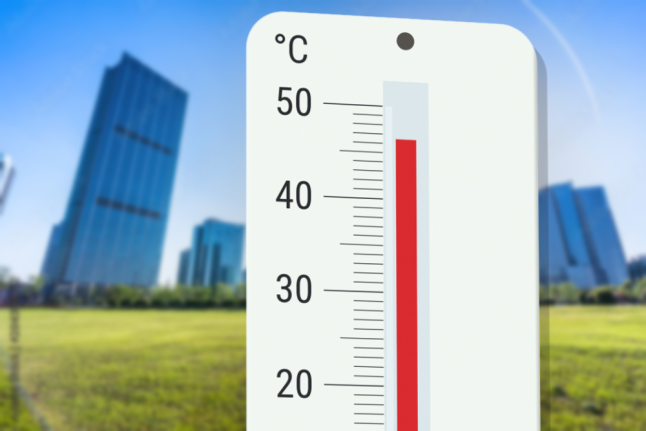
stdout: {"value": 46.5, "unit": "°C"}
